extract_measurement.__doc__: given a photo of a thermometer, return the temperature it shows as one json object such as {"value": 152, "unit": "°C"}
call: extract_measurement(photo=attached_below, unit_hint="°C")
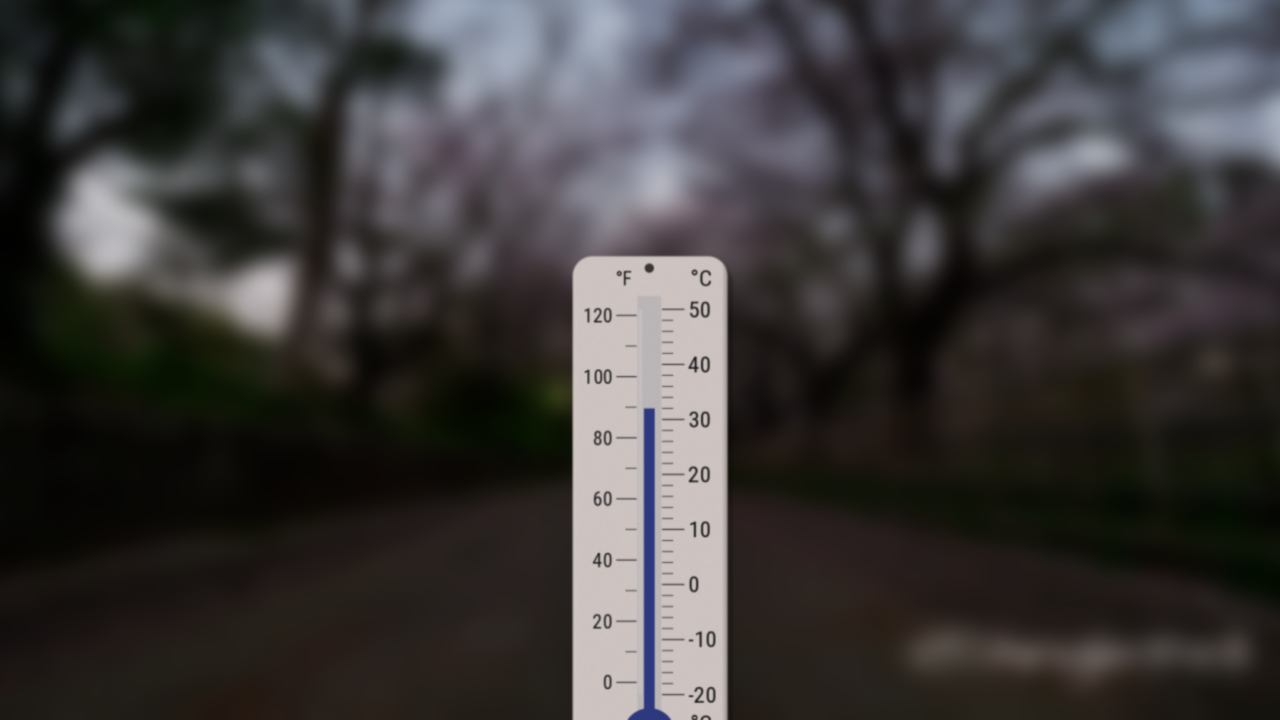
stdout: {"value": 32, "unit": "°C"}
